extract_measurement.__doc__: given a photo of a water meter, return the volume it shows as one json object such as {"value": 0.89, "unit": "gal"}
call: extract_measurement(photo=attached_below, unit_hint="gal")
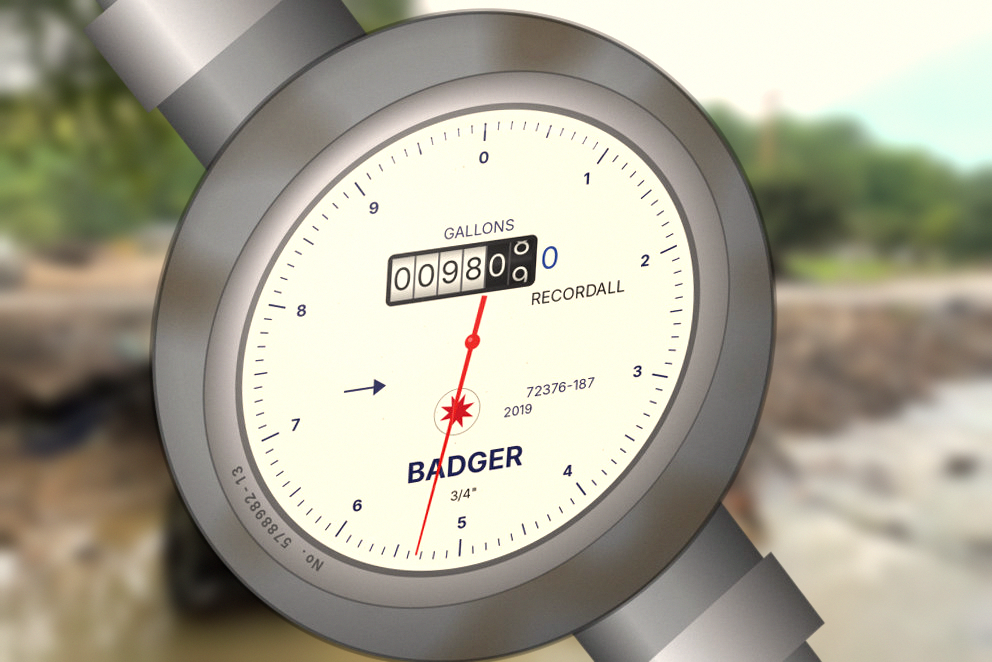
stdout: {"value": 98085.3, "unit": "gal"}
